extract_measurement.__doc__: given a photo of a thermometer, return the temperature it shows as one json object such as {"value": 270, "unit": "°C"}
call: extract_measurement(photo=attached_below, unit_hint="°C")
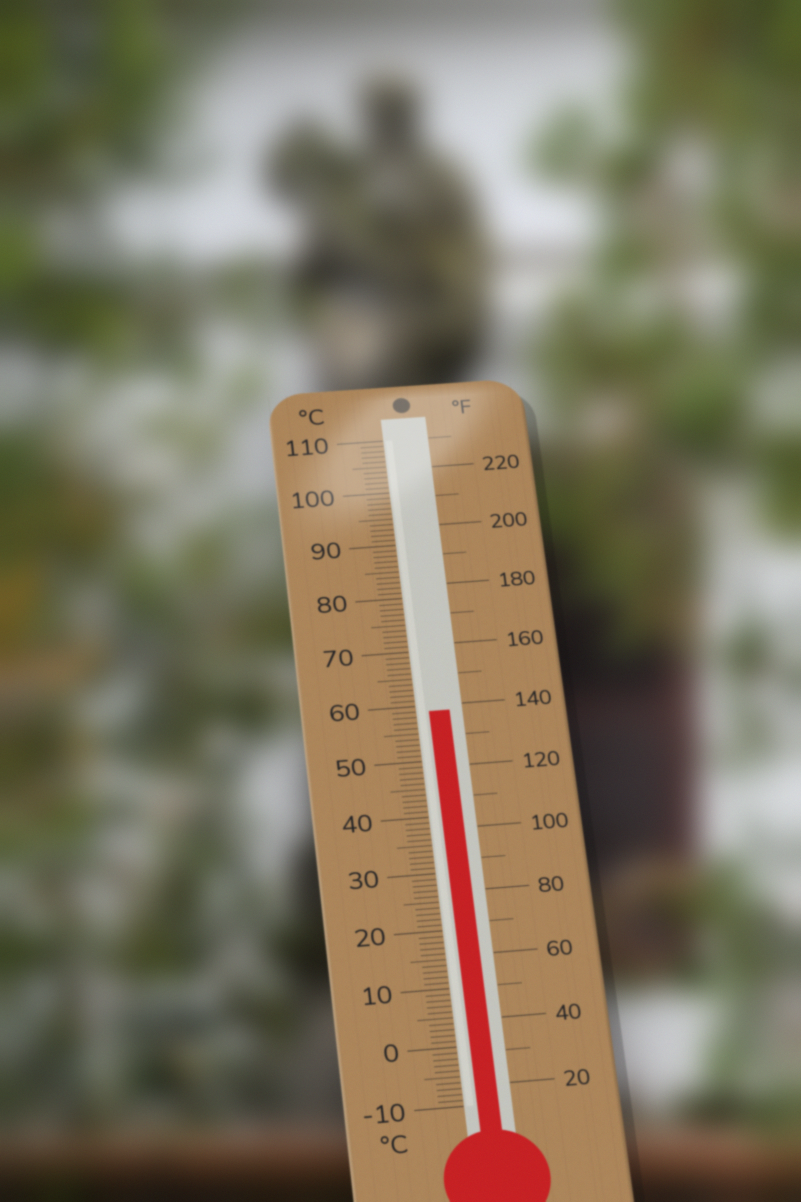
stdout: {"value": 59, "unit": "°C"}
